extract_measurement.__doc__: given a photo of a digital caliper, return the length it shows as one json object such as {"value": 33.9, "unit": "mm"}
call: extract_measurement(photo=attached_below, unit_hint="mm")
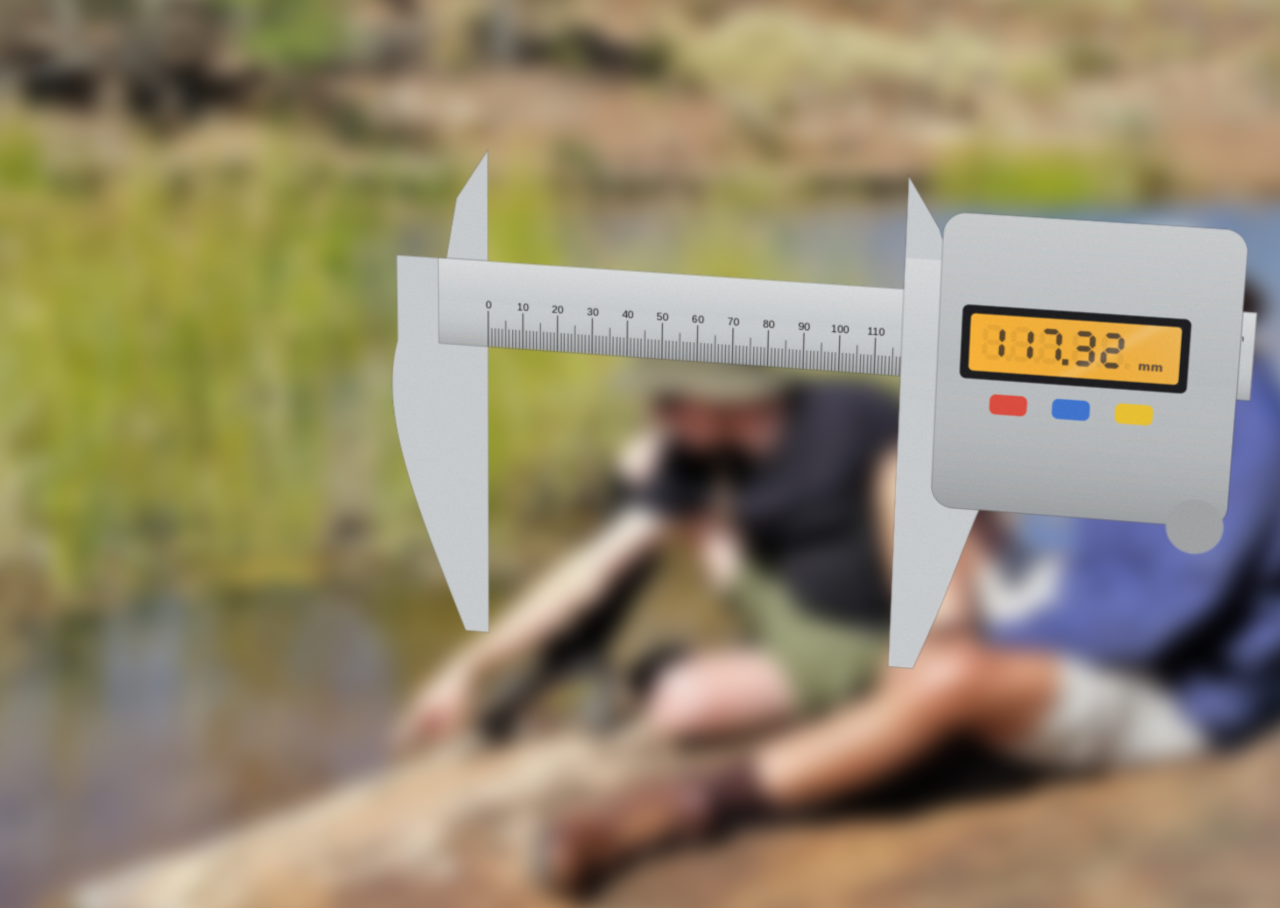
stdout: {"value": 117.32, "unit": "mm"}
